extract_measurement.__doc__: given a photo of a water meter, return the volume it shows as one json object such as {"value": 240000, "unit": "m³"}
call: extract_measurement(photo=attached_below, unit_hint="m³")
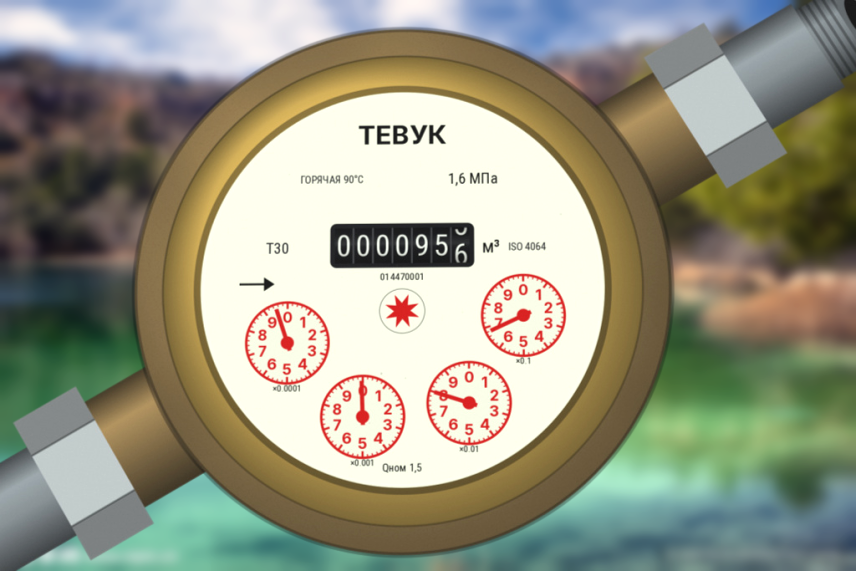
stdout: {"value": 955.6799, "unit": "m³"}
